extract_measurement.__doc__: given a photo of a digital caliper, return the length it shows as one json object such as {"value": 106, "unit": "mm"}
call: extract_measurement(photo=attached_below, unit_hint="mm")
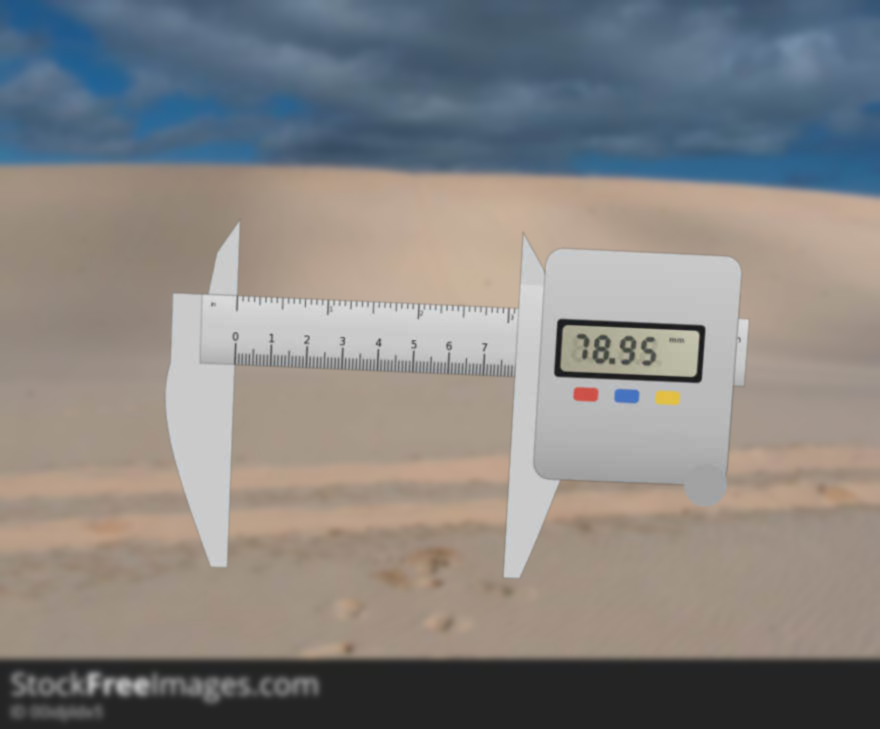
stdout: {"value": 78.95, "unit": "mm"}
